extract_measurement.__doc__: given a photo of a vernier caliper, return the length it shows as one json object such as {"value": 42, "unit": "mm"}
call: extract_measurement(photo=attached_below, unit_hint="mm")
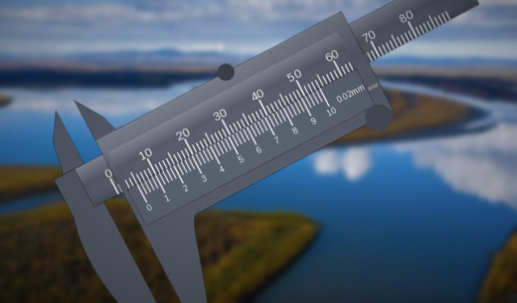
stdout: {"value": 5.0, "unit": "mm"}
